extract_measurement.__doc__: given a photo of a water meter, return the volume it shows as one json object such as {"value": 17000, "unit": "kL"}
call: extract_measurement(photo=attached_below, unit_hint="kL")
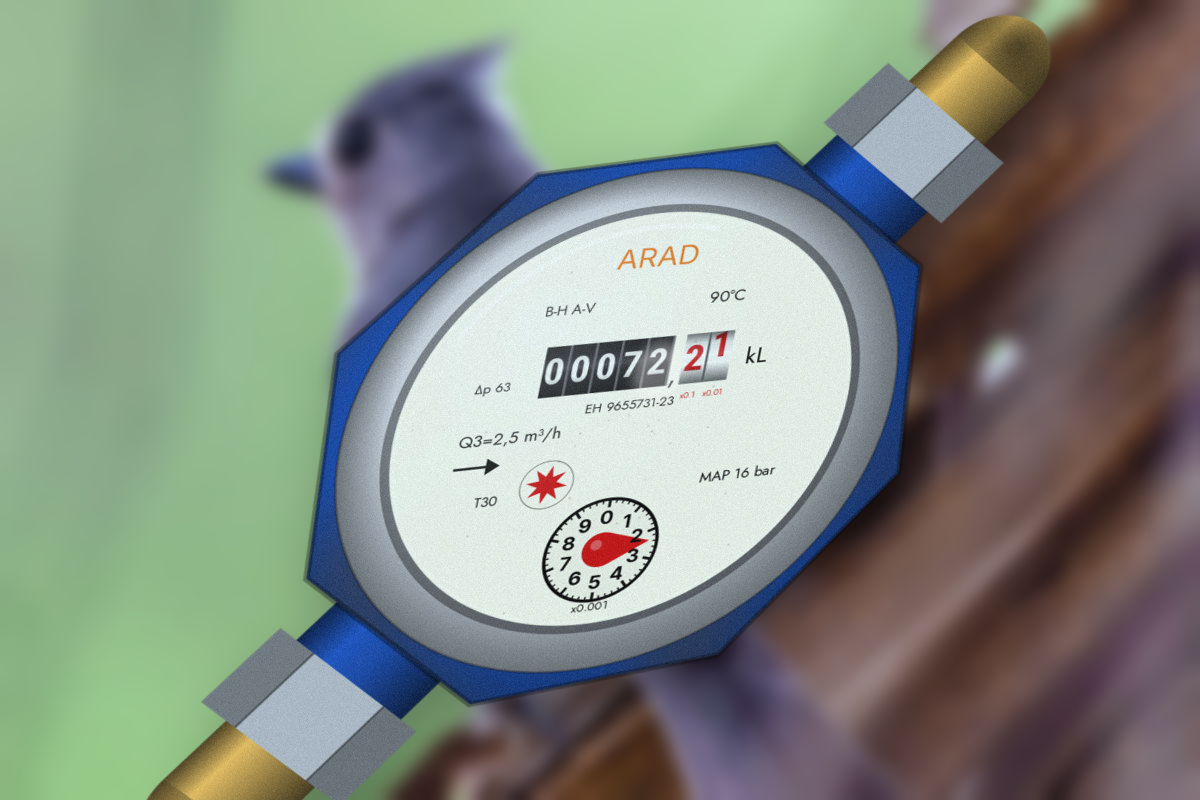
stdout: {"value": 72.212, "unit": "kL"}
